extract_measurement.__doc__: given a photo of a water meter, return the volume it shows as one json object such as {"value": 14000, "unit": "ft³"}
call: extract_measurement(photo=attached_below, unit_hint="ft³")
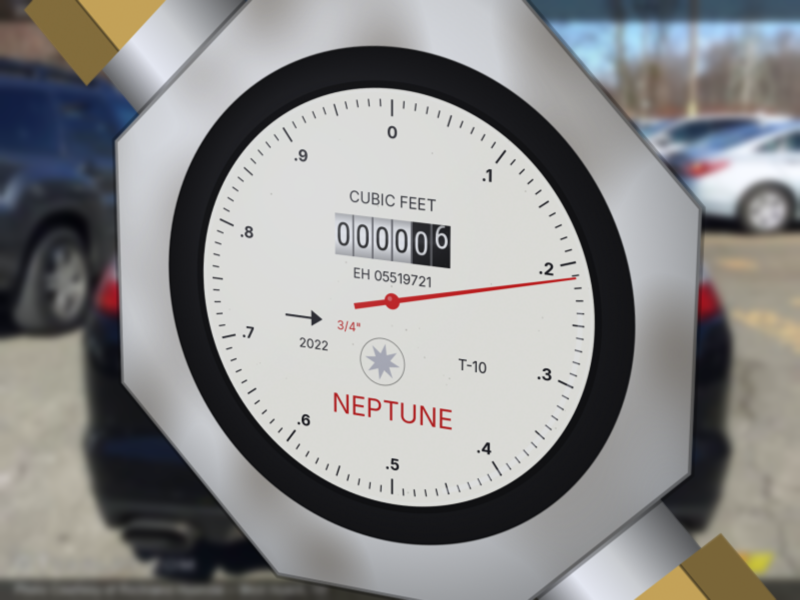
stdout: {"value": 6.21, "unit": "ft³"}
